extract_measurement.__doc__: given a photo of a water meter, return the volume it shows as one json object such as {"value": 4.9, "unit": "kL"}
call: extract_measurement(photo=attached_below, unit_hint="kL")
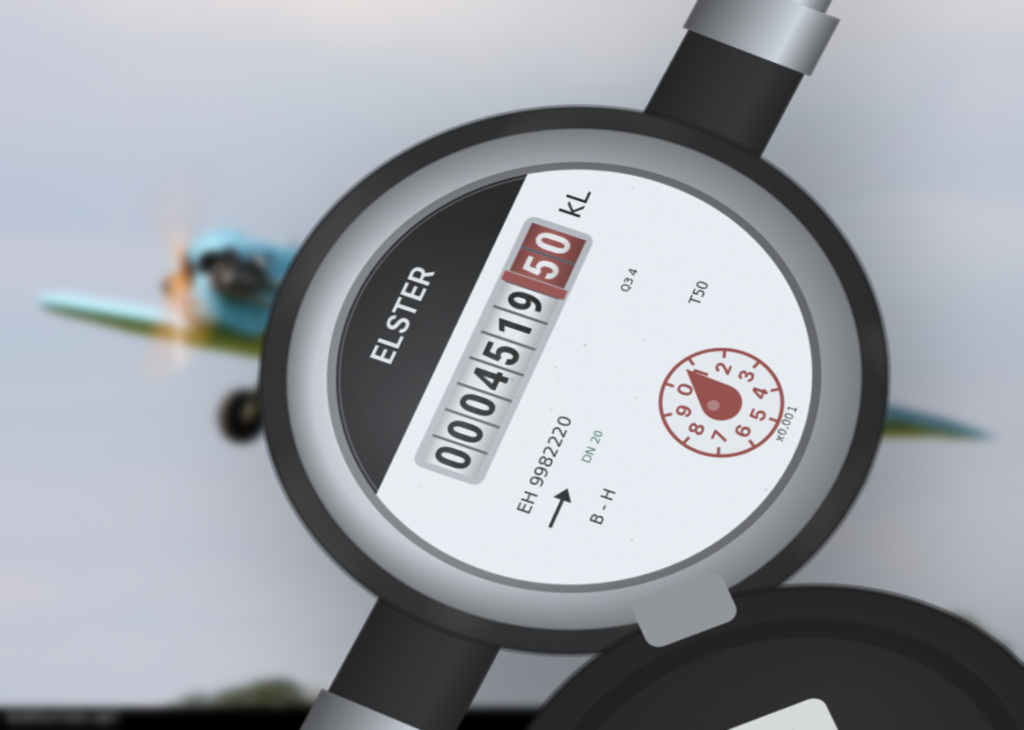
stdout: {"value": 4519.500, "unit": "kL"}
